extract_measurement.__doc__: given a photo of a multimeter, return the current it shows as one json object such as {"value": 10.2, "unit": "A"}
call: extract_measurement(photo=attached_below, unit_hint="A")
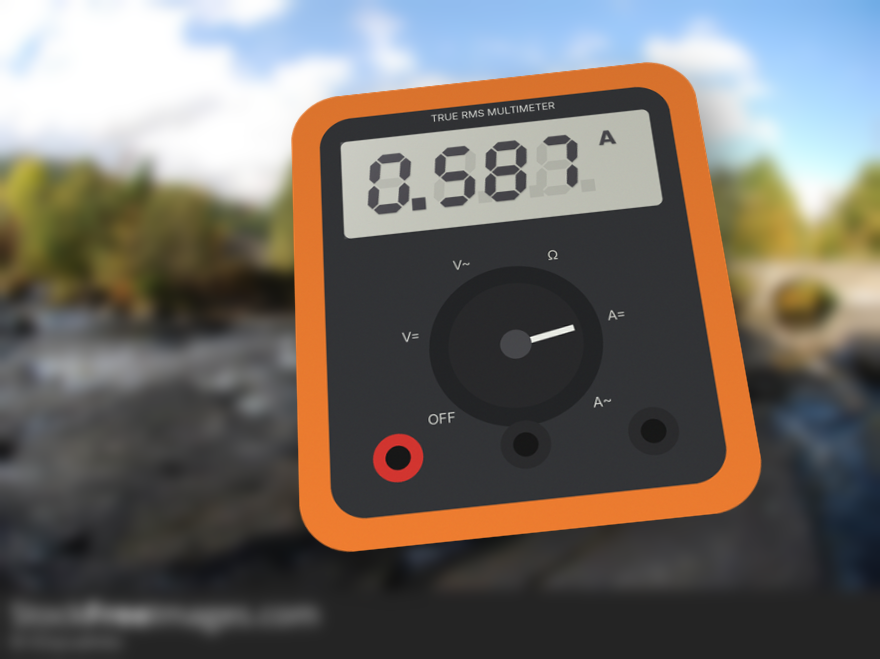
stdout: {"value": 0.587, "unit": "A"}
